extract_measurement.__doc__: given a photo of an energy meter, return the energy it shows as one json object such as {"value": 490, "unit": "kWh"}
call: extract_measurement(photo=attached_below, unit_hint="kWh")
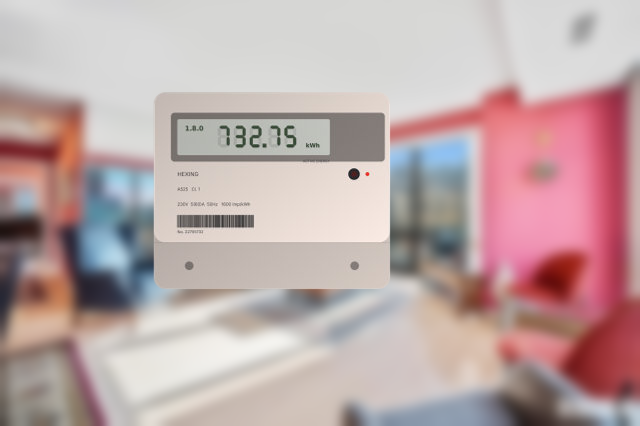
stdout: {"value": 732.75, "unit": "kWh"}
